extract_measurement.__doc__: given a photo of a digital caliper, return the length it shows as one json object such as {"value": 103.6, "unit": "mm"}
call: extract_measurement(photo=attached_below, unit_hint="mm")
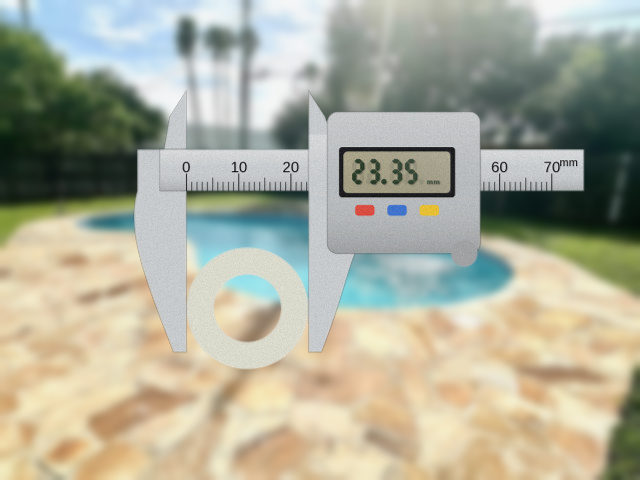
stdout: {"value": 23.35, "unit": "mm"}
